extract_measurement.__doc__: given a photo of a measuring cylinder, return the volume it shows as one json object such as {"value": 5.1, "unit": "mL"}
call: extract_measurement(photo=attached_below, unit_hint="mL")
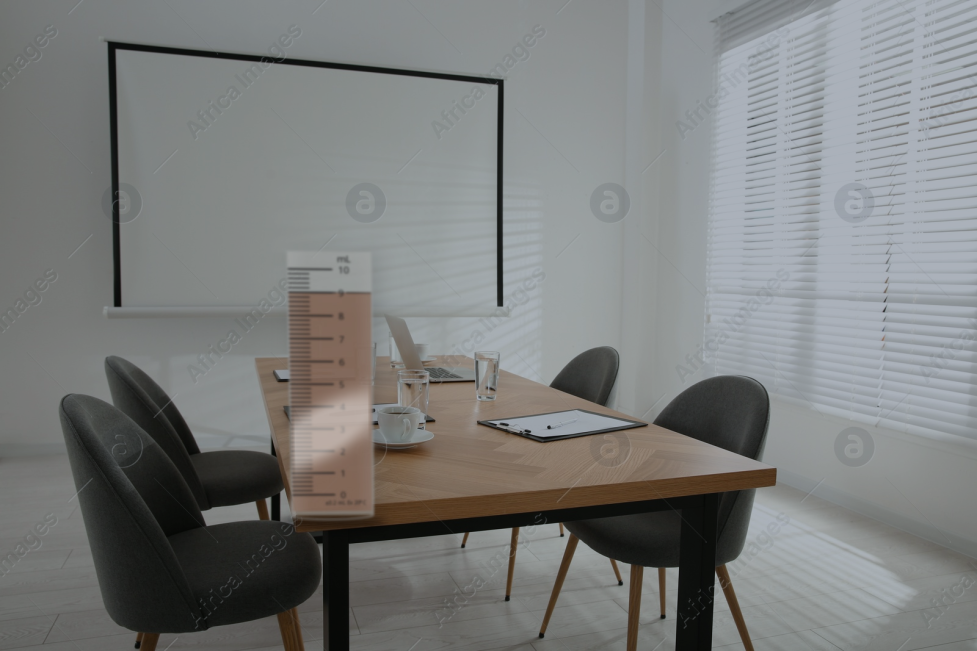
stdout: {"value": 9, "unit": "mL"}
